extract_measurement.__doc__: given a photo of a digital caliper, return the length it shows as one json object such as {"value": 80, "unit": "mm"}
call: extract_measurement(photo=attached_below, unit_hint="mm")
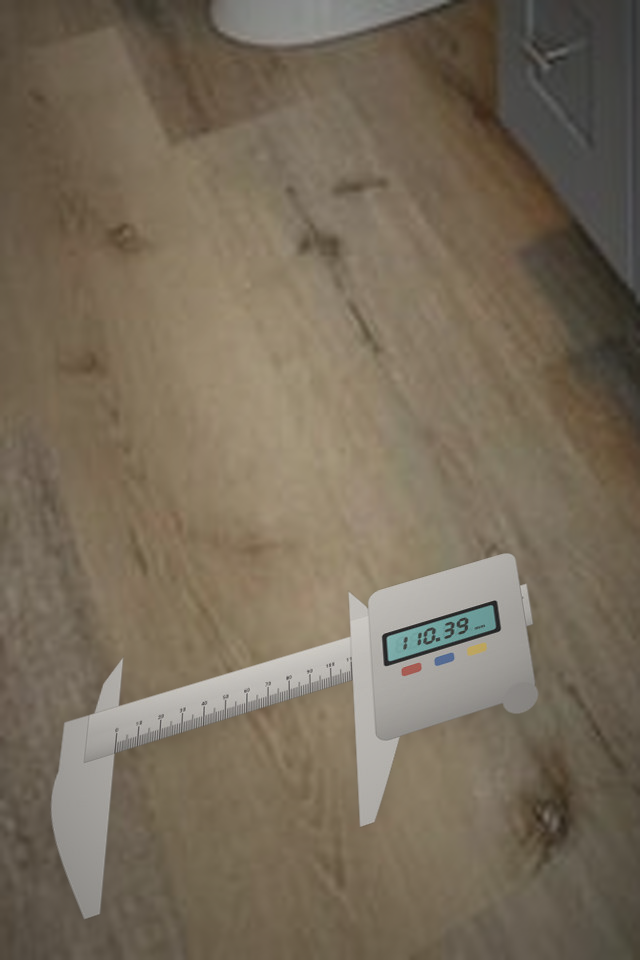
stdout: {"value": 110.39, "unit": "mm"}
